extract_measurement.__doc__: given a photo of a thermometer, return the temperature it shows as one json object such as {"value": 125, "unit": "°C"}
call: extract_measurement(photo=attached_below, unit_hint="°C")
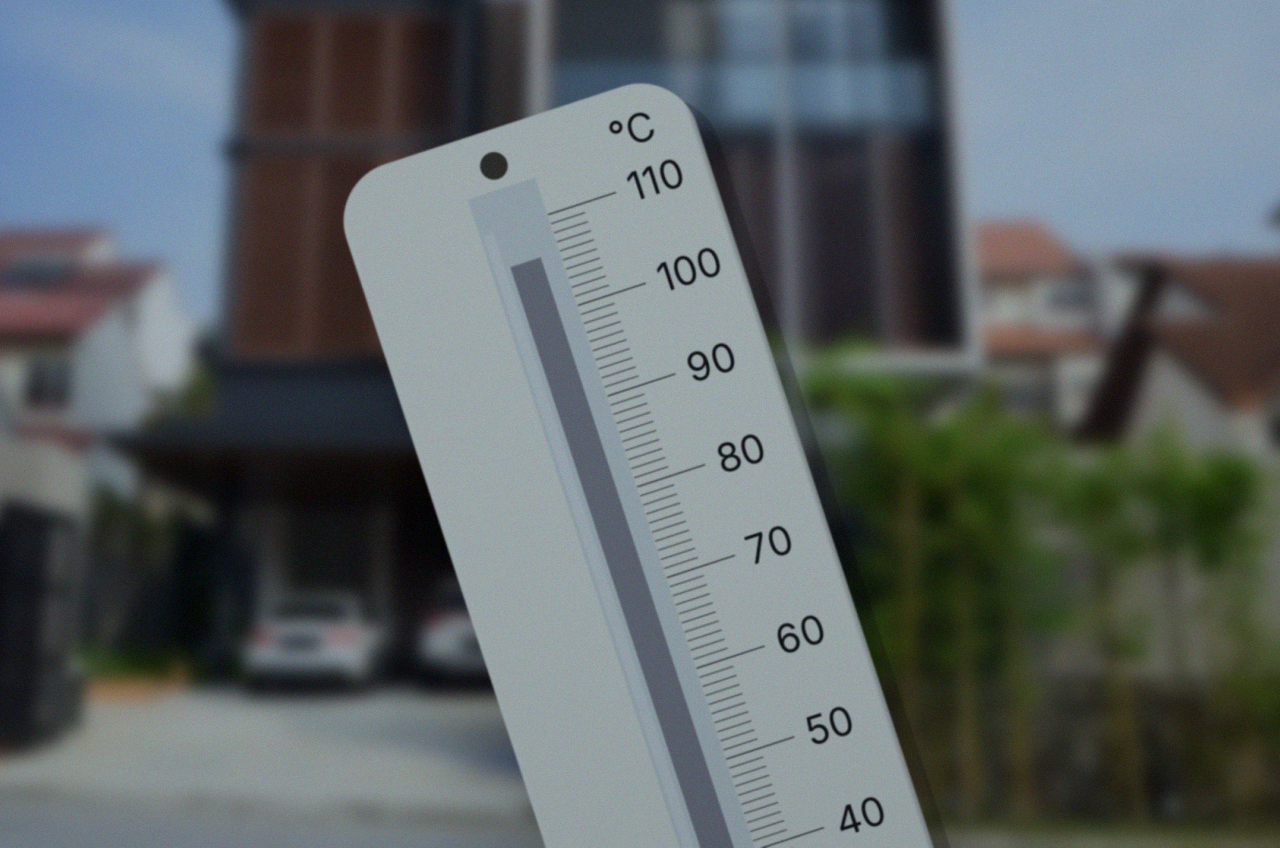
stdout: {"value": 106, "unit": "°C"}
